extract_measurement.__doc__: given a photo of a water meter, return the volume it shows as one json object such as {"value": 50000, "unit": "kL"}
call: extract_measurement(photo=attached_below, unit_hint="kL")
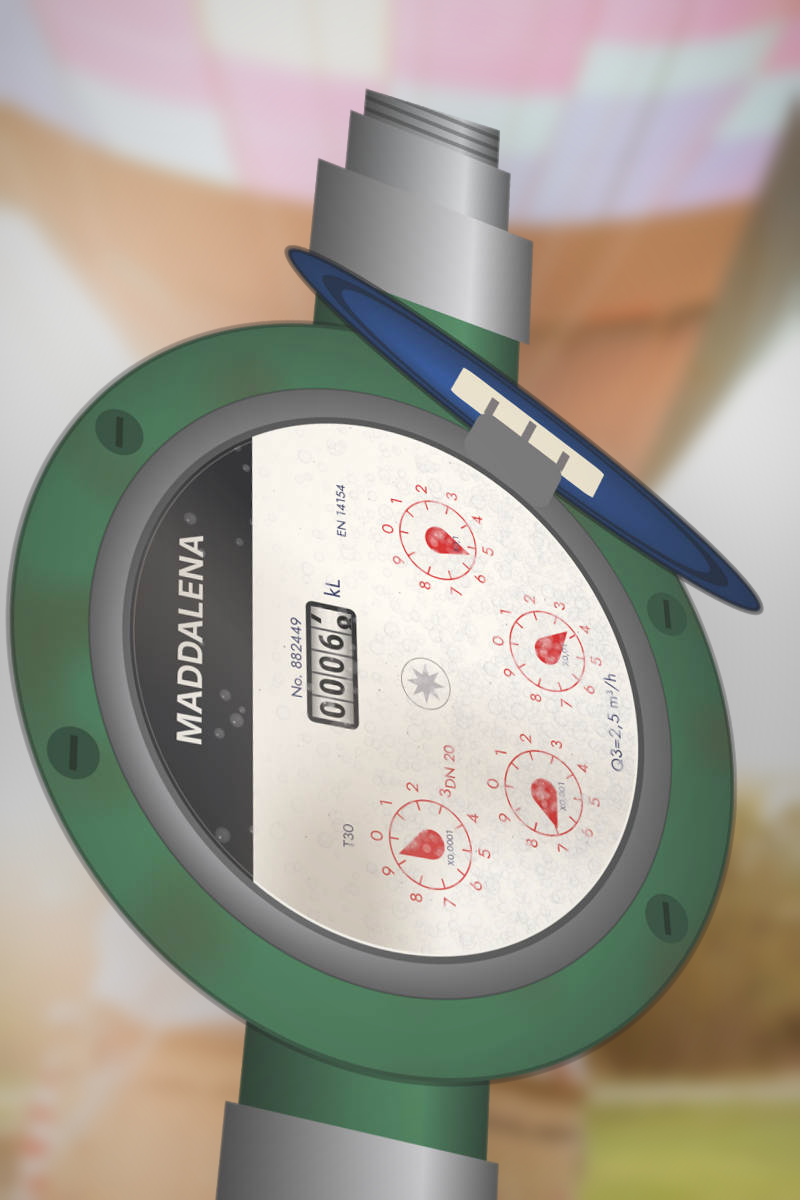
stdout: {"value": 67.5369, "unit": "kL"}
